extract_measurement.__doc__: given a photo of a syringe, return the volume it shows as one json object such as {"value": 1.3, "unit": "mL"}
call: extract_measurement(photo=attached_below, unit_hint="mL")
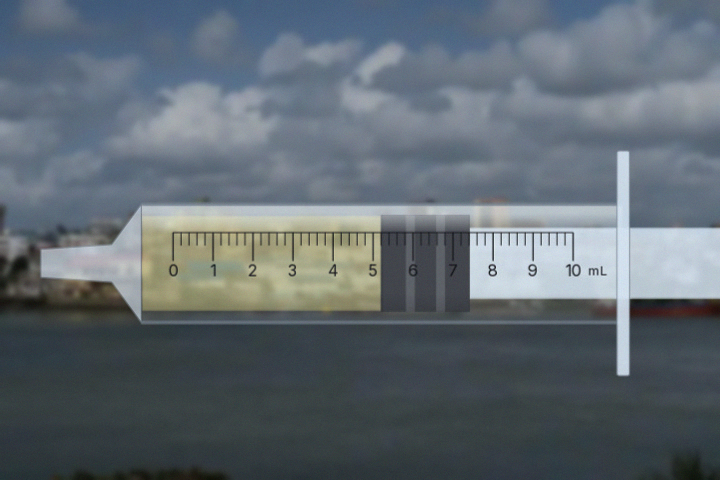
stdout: {"value": 5.2, "unit": "mL"}
